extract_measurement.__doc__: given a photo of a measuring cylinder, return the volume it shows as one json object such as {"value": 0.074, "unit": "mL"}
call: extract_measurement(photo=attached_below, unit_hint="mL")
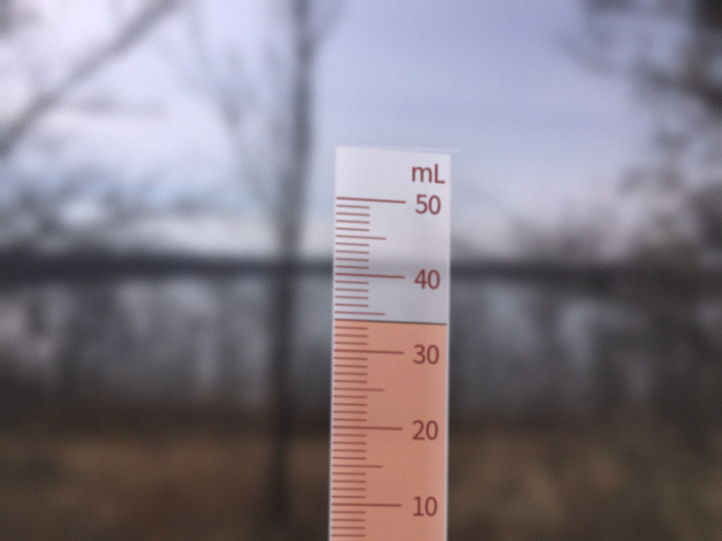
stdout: {"value": 34, "unit": "mL"}
